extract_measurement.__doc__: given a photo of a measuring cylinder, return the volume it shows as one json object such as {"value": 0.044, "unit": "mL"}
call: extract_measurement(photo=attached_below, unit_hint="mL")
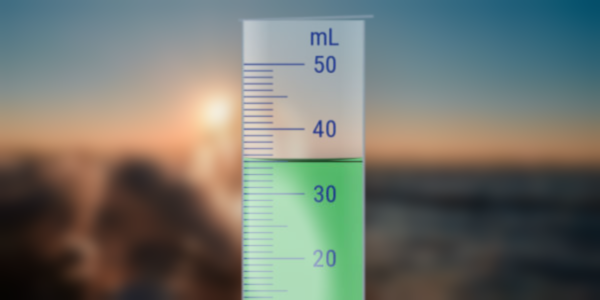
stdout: {"value": 35, "unit": "mL"}
